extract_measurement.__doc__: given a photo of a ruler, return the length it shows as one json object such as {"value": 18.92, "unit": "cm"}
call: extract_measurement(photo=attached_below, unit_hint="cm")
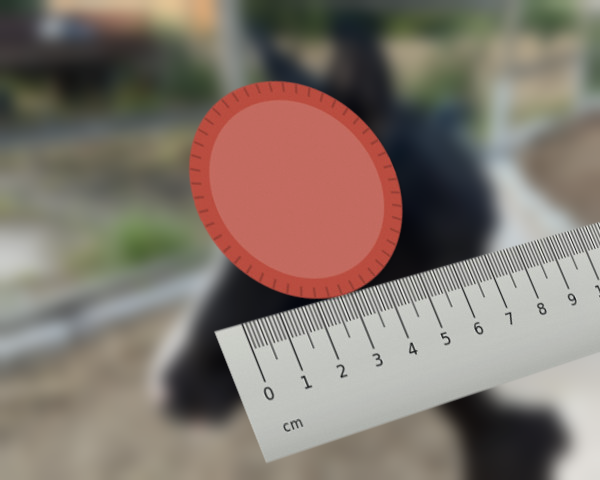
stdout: {"value": 5.5, "unit": "cm"}
